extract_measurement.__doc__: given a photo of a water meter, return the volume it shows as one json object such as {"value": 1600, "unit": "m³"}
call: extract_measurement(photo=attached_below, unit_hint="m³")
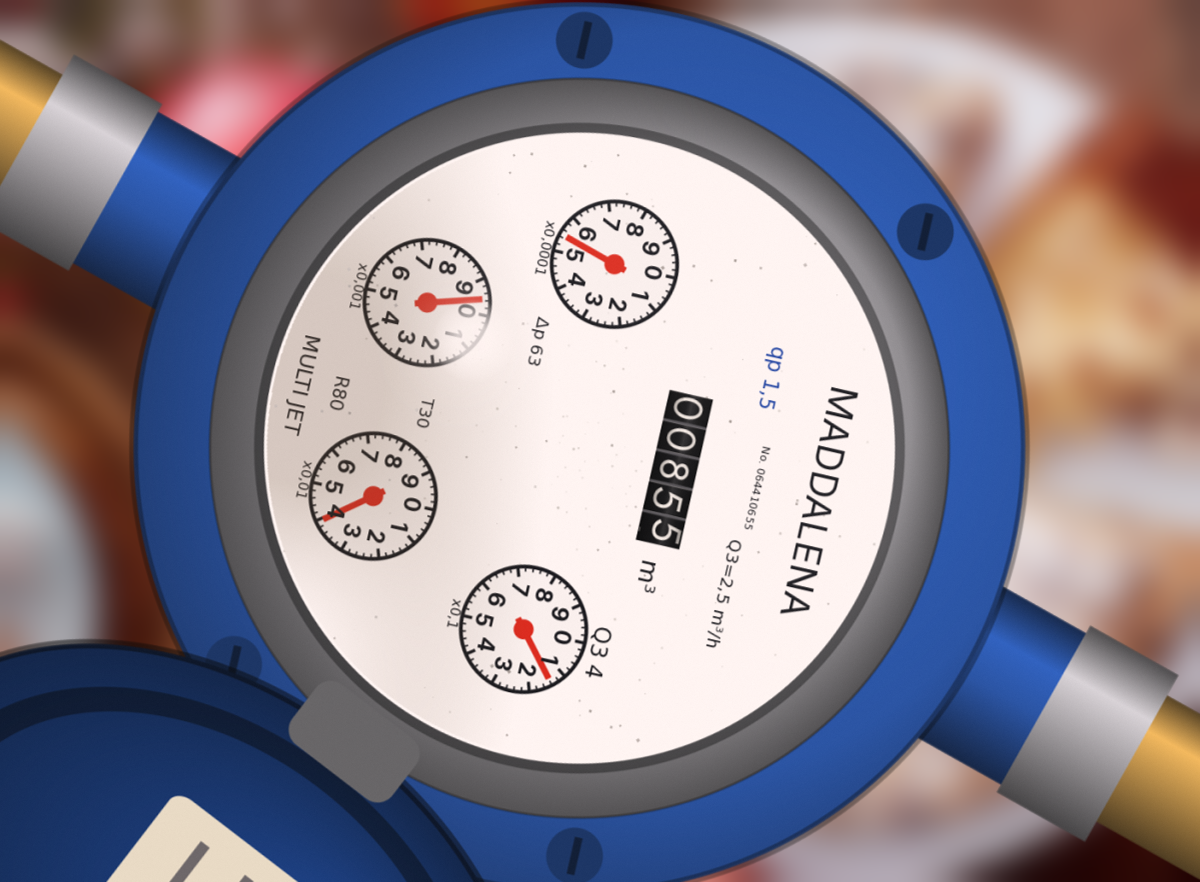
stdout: {"value": 855.1395, "unit": "m³"}
